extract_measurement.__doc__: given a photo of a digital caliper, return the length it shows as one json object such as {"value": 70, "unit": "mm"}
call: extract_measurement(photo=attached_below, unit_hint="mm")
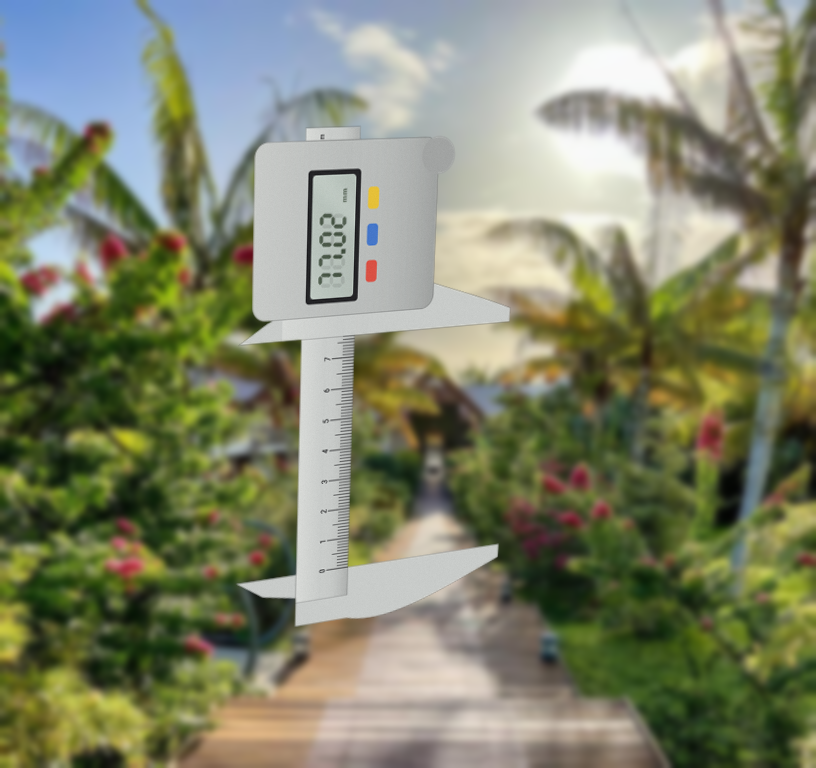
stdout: {"value": 77.02, "unit": "mm"}
